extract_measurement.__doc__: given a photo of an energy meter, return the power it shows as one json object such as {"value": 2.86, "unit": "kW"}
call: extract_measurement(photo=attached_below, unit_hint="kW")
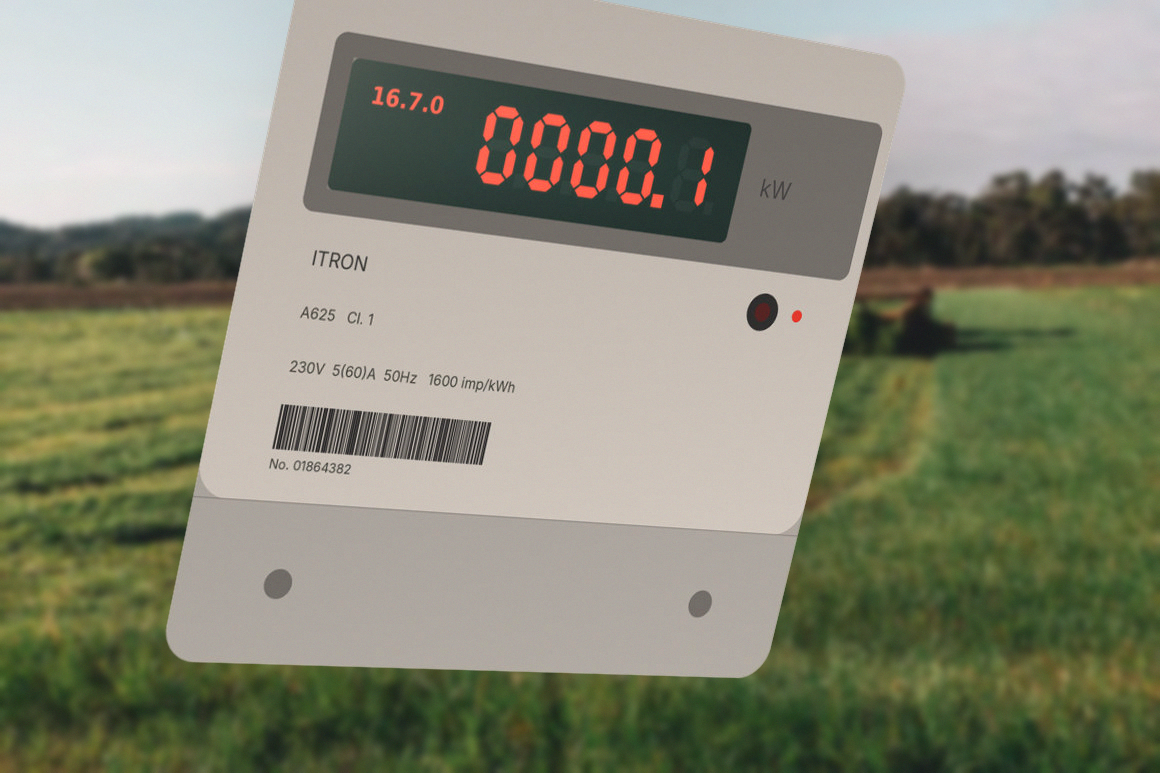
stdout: {"value": 0.1, "unit": "kW"}
